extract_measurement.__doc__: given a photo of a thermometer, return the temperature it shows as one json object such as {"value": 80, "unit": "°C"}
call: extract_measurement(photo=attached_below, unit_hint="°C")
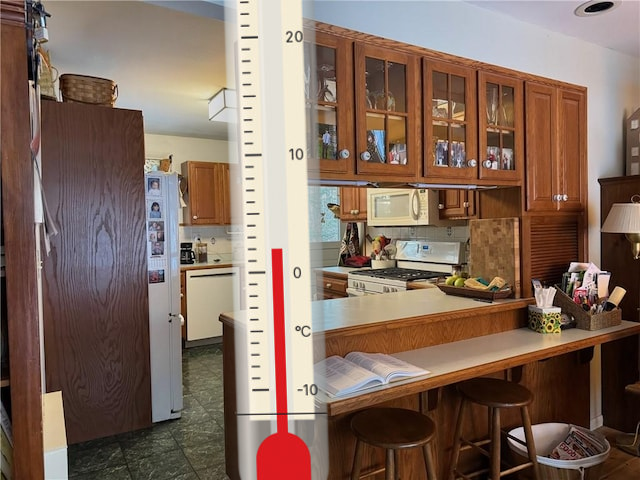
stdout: {"value": 2, "unit": "°C"}
